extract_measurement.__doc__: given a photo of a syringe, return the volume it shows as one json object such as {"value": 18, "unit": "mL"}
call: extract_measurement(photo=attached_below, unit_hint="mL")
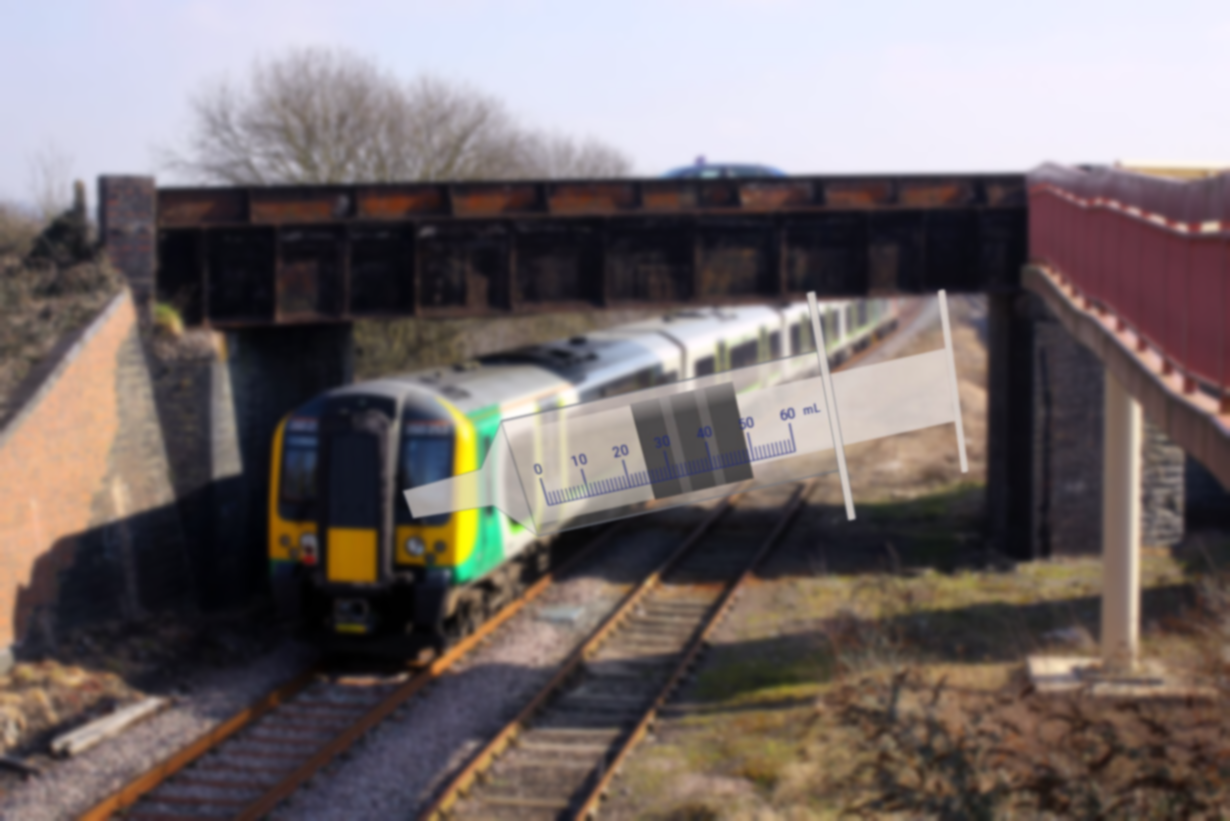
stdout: {"value": 25, "unit": "mL"}
